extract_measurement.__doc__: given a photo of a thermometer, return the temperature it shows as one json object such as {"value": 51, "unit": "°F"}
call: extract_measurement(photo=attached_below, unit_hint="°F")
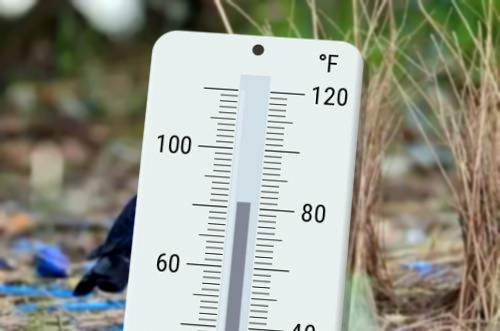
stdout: {"value": 82, "unit": "°F"}
